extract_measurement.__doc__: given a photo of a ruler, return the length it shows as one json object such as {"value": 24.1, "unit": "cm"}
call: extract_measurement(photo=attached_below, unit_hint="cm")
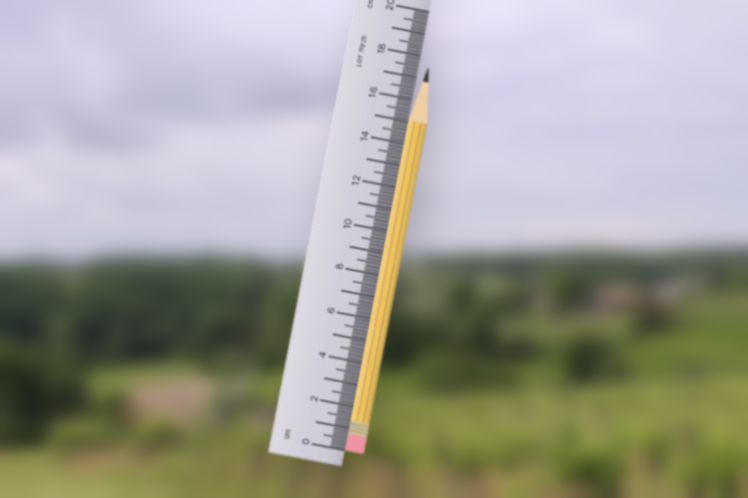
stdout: {"value": 17.5, "unit": "cm"}
